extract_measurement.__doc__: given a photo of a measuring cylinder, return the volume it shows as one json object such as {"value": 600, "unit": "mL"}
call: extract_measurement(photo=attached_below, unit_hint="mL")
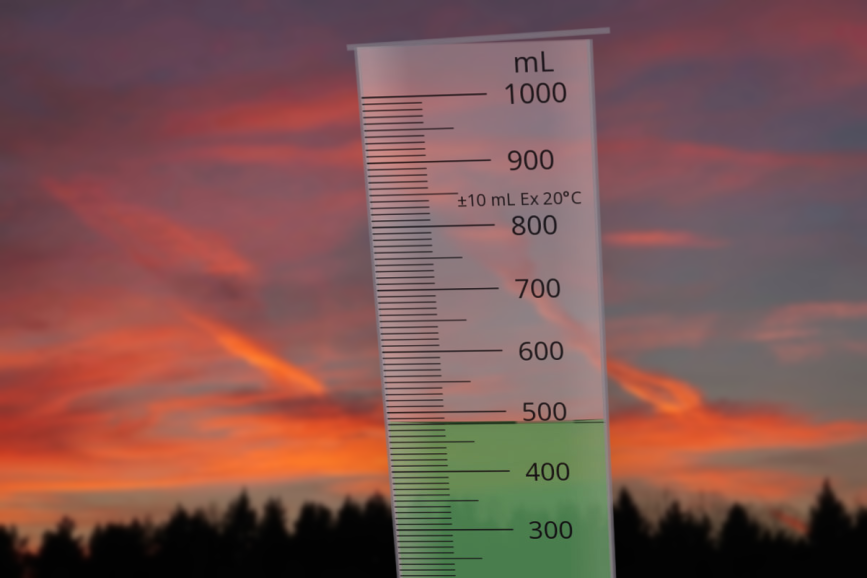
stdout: {"value": 480, "unit": "mL"}
